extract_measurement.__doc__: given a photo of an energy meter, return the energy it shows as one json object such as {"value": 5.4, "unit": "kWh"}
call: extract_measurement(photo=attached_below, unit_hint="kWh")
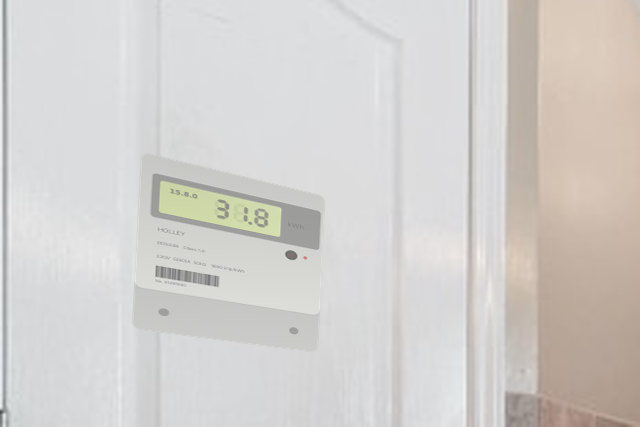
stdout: {"value": 31.8, "unit": "kWh"}
